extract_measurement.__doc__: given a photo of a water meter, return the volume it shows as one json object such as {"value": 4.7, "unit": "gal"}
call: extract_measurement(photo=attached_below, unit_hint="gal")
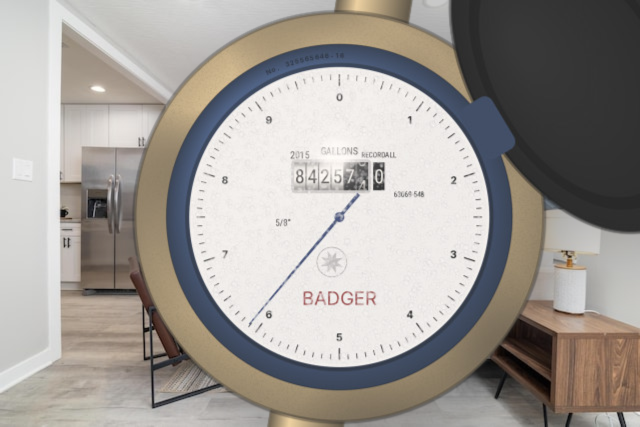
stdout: {"value": 8425736.1, "unit": "gal"}
